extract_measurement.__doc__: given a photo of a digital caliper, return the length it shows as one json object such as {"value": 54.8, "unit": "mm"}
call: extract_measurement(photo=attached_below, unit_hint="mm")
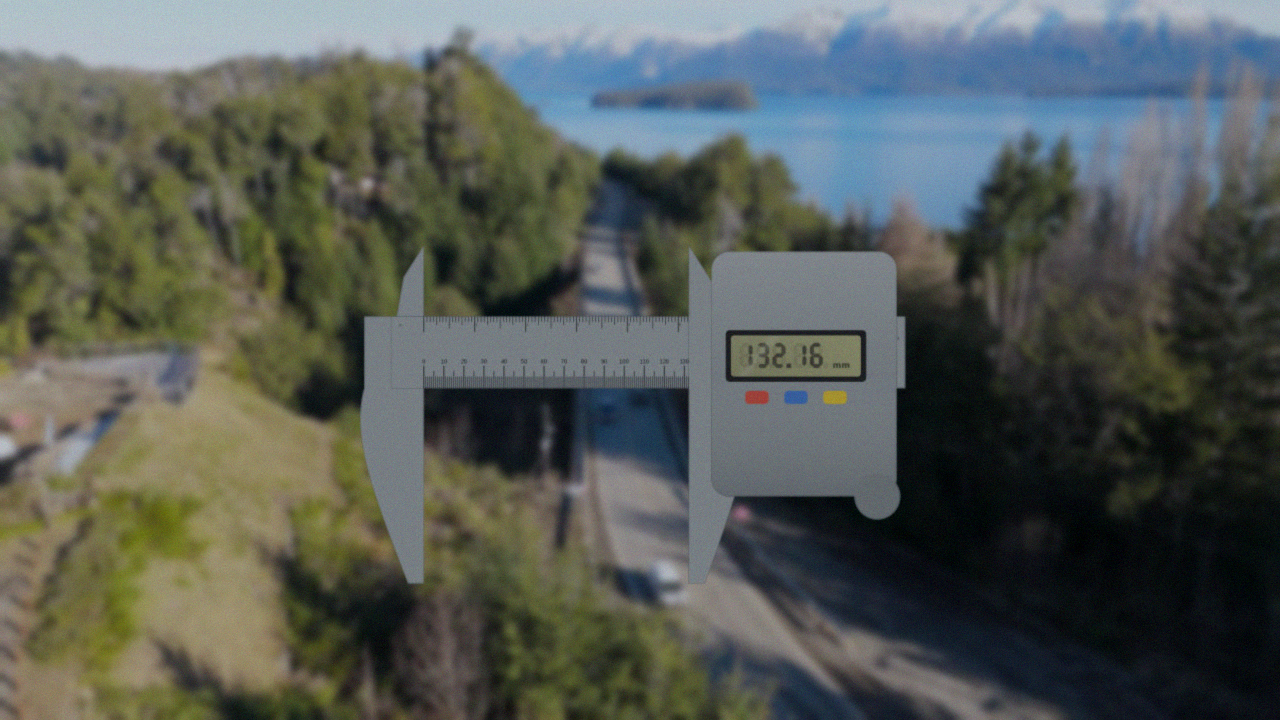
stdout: {"value": 132.16, "unit": "mm"}
